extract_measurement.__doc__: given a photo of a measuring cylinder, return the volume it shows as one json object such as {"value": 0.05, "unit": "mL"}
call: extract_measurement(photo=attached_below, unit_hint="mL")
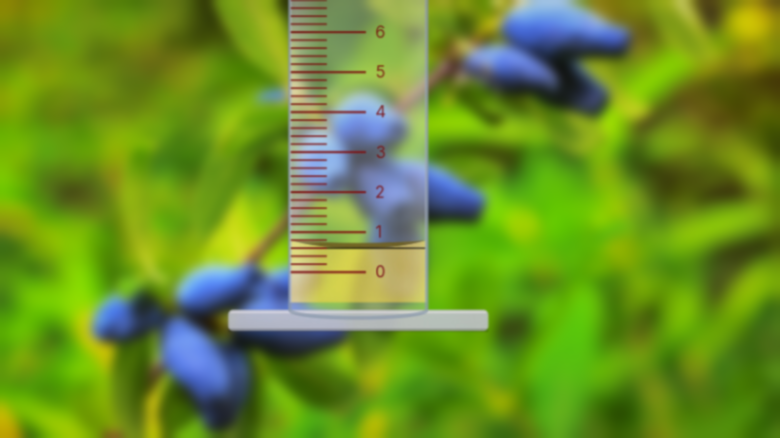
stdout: {"value": 0.6, "unit": "mL"}
